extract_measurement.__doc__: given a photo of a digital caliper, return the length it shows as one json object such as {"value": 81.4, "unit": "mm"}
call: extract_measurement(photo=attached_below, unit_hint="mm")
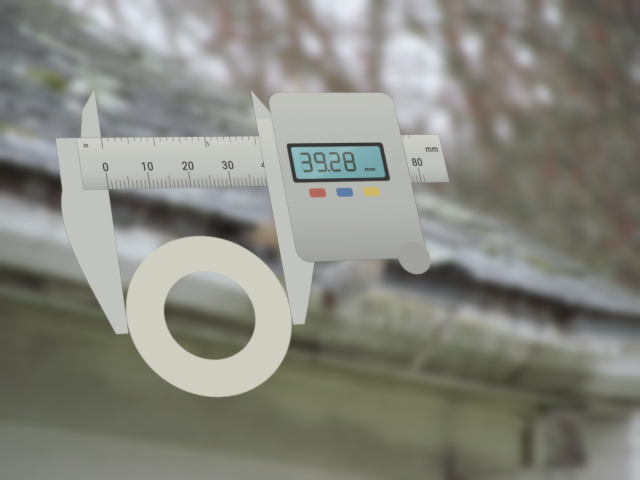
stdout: {"value": 39.28, "unit": "mm"}
